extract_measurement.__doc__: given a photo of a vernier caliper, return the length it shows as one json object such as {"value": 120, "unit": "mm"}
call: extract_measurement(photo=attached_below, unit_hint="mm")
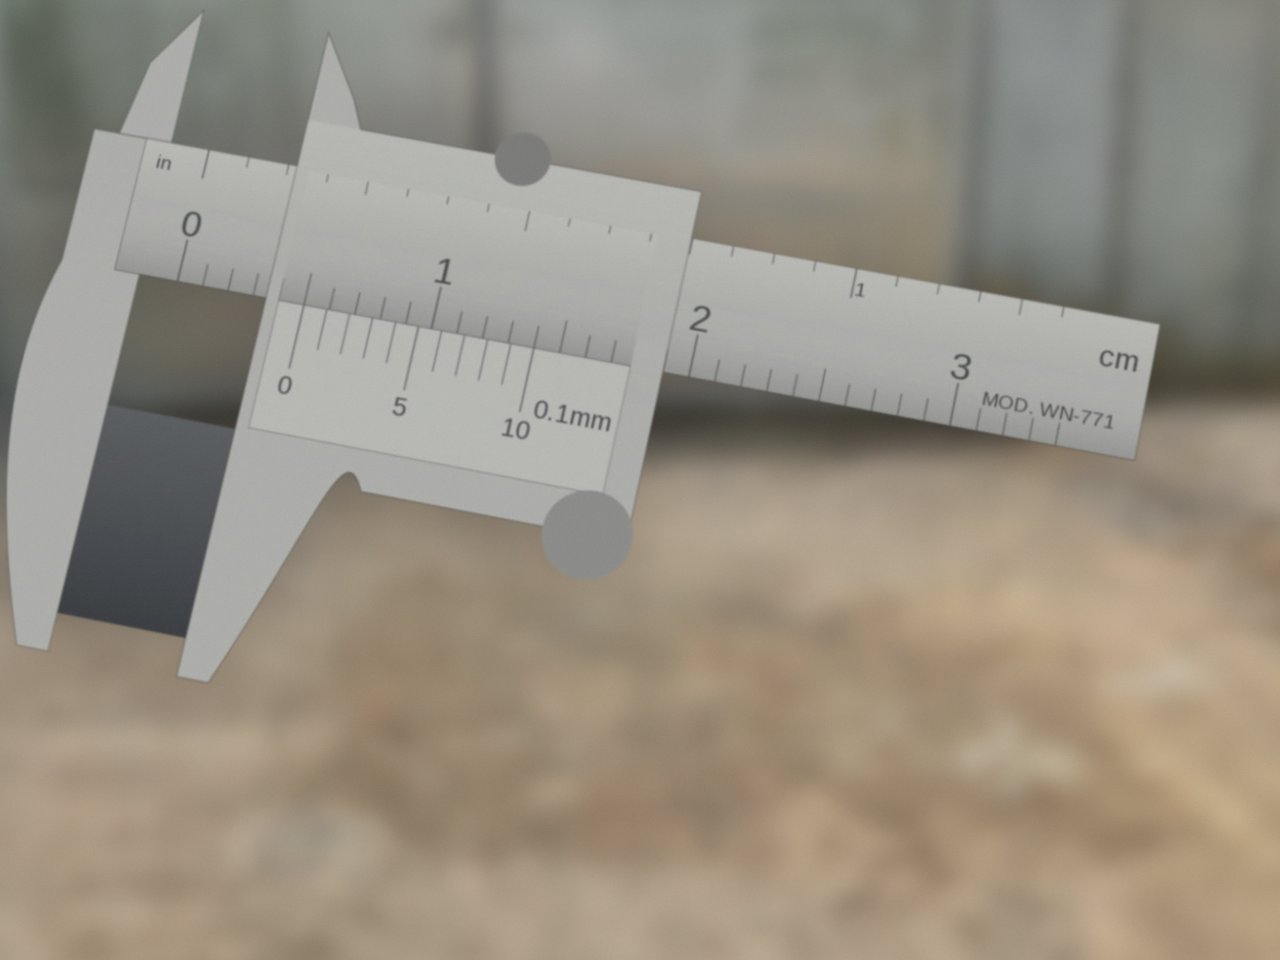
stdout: {"value": 5.0, "unit": "mm"}
